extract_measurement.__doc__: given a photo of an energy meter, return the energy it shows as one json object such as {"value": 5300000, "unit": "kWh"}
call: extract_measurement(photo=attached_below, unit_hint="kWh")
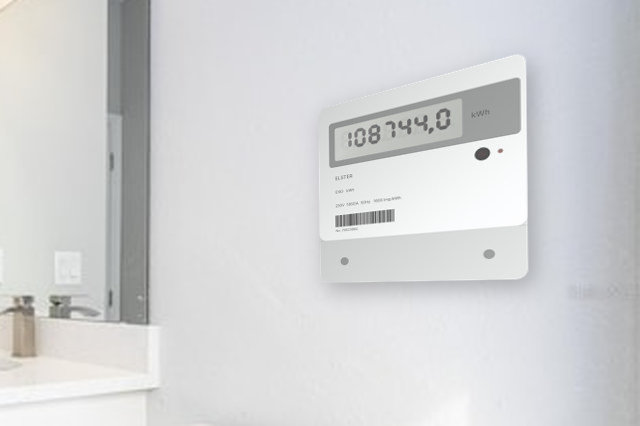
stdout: {"value": 108744.0, "unit": "kWh"}
